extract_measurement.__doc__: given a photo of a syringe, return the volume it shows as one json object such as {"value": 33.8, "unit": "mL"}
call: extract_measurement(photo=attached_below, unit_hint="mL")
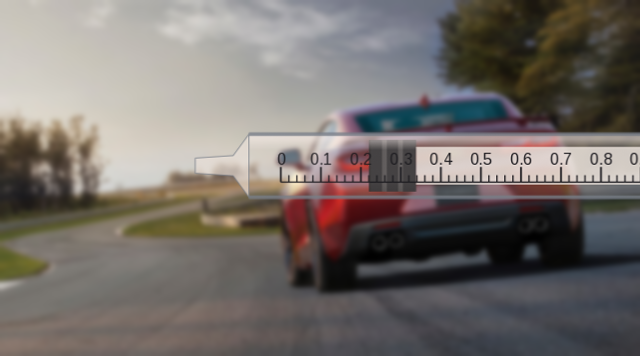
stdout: {"value": 0.22, "unit": "mL"}
